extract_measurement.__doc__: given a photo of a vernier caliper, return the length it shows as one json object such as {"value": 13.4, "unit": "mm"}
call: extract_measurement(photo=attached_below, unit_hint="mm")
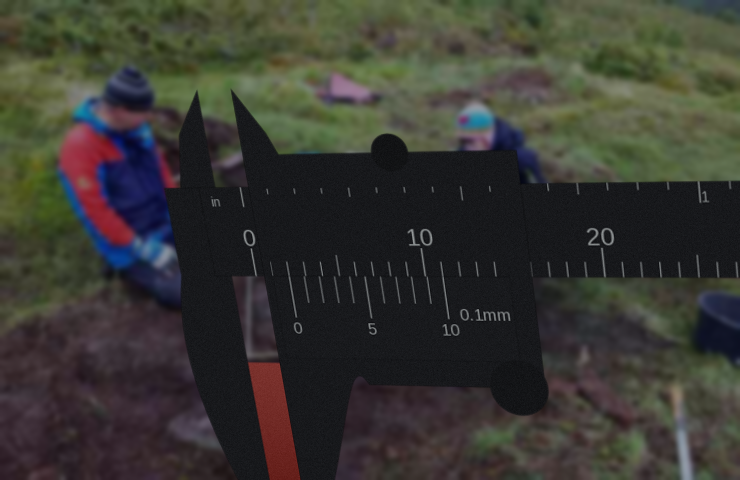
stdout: {"value": 2.0, "unit": "mm"}
